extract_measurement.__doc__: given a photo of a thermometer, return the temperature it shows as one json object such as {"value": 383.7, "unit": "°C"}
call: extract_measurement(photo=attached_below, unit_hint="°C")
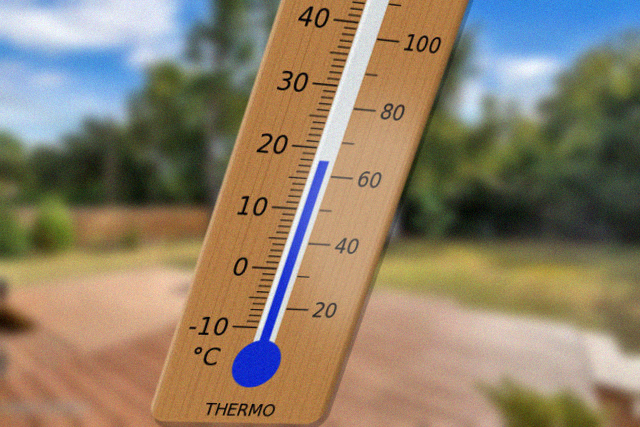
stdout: {"value": 18, "unit": "°C"}
